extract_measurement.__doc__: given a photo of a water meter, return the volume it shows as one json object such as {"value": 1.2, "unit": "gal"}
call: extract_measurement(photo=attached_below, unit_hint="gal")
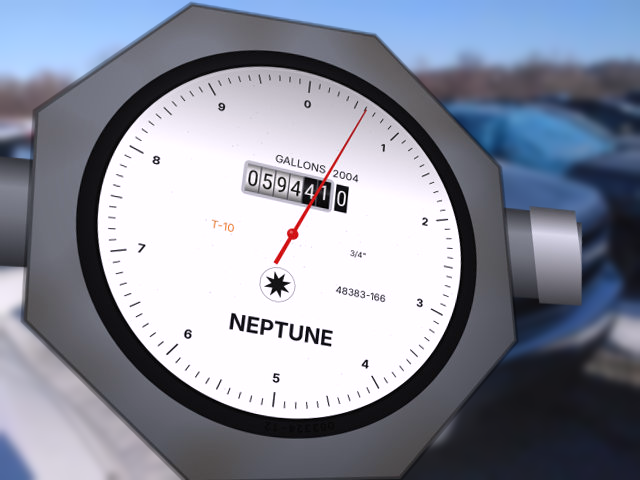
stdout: {"value": 594410.6, "unit": "gal"}
